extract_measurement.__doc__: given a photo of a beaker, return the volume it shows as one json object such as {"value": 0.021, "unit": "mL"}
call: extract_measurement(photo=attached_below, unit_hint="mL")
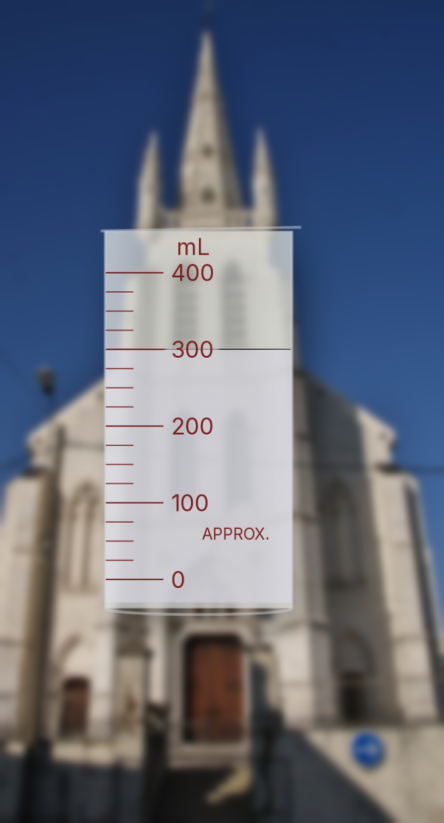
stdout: {"value": 300, "unit": "mL"}
